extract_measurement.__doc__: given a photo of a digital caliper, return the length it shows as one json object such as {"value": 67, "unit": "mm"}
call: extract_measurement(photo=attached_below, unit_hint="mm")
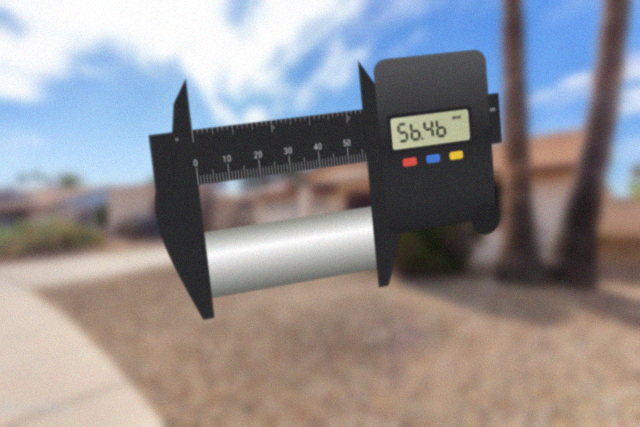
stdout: {"value": 56.46, "unit": "mm"}
